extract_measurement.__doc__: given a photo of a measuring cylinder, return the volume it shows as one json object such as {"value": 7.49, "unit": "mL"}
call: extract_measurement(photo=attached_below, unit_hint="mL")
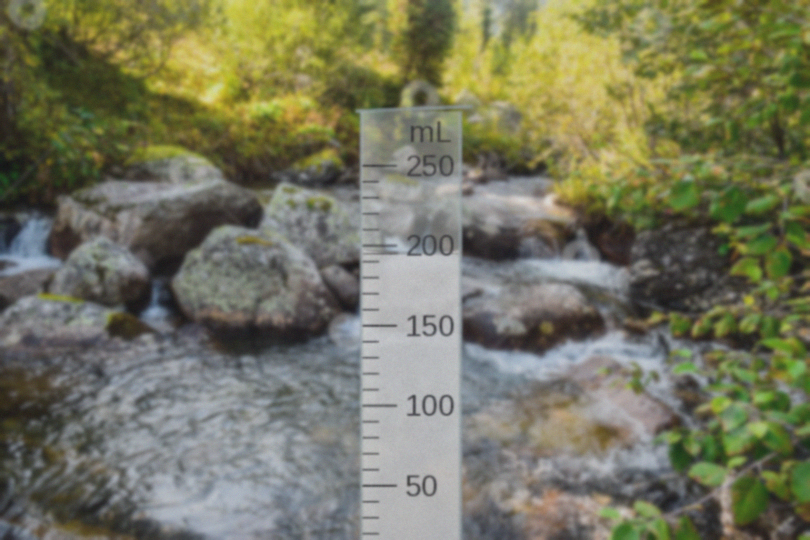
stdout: {"value": 195, "unit": "mL"}
